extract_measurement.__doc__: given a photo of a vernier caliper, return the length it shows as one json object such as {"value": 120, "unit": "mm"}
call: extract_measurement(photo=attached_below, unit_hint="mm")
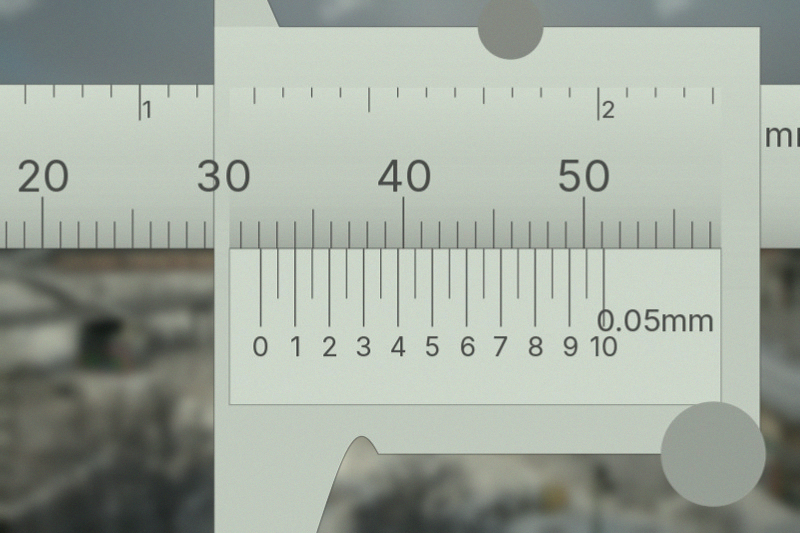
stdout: {"value": 32.1, "unit": "mm"}
